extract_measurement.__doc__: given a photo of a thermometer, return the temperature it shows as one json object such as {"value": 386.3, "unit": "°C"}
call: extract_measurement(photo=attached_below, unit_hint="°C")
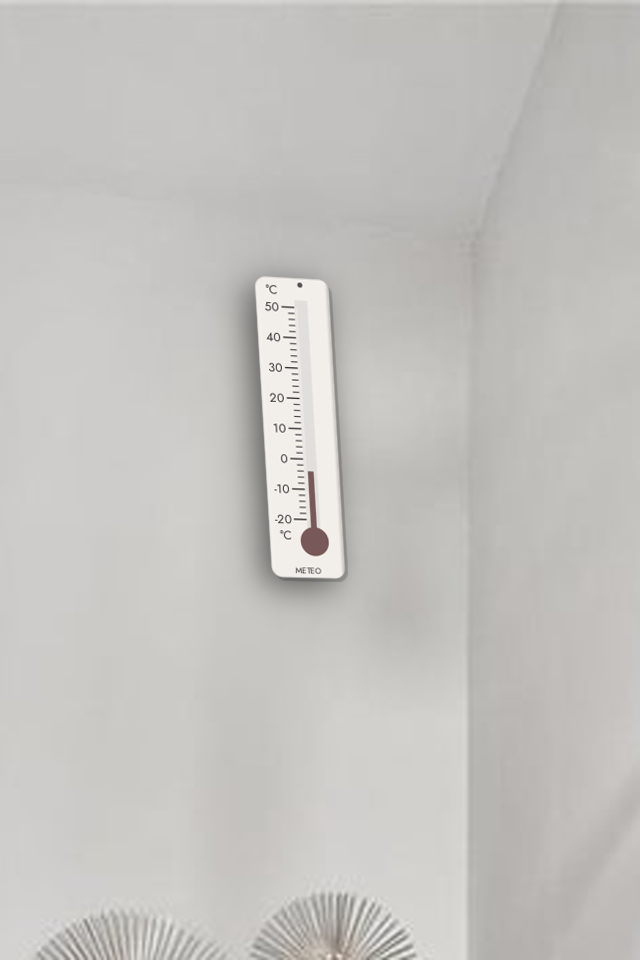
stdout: {"value": -4, "unit": "°C"}
